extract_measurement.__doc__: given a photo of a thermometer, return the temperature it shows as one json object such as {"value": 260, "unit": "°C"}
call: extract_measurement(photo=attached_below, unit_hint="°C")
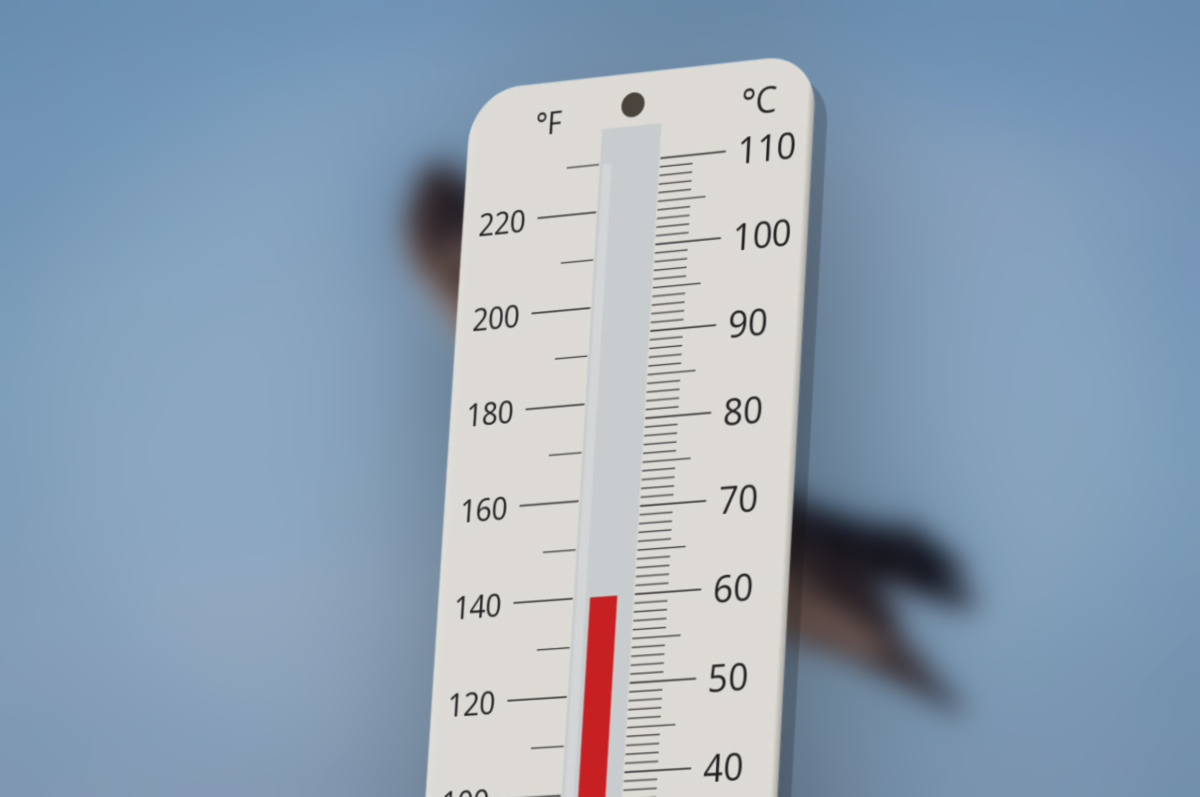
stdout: {"value": 60, "unit": "°C"}
